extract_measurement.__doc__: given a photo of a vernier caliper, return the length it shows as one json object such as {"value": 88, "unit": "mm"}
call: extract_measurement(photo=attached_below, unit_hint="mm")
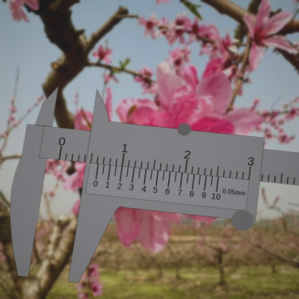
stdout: {"value": 6.2, "unit": "mm"}
